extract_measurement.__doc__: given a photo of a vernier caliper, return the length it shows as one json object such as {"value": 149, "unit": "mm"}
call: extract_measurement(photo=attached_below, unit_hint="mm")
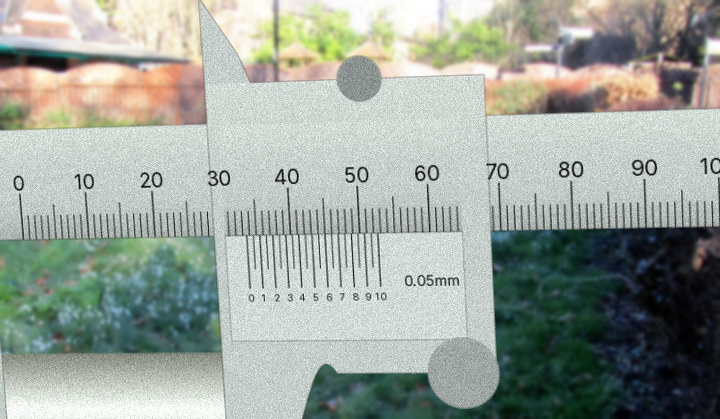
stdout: {"value": 33.6, "unit": "mm"}
